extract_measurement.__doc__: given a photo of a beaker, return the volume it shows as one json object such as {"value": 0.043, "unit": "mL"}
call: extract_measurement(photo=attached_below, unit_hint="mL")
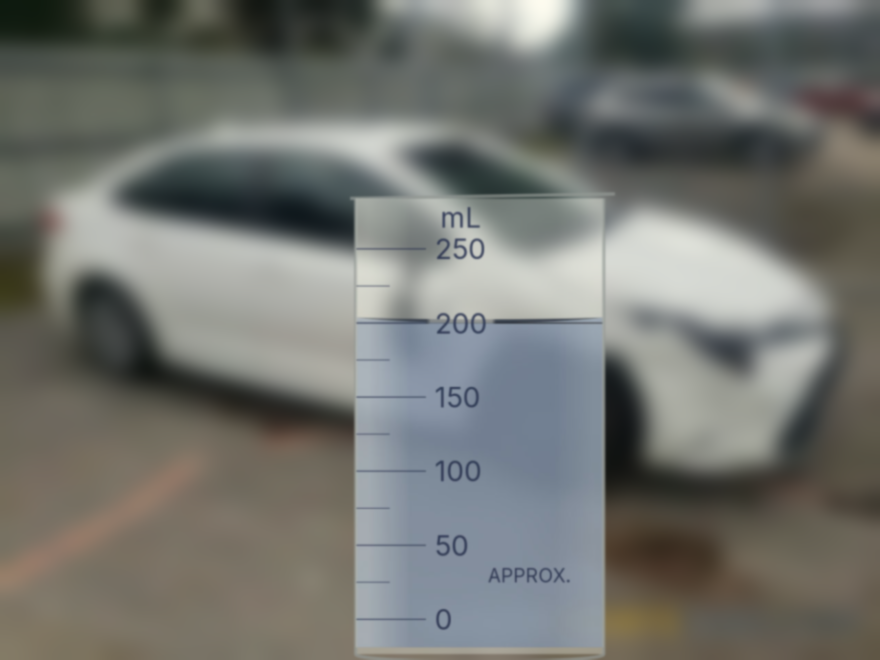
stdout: {"value": 200, "unit": "mL"}
